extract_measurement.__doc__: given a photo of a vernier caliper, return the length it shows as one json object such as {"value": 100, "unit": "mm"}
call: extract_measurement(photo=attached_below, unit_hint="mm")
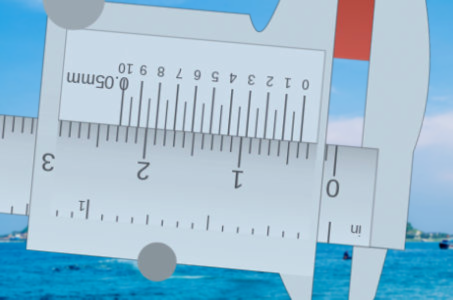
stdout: {"value": 3.8, "unit": "mm"}
